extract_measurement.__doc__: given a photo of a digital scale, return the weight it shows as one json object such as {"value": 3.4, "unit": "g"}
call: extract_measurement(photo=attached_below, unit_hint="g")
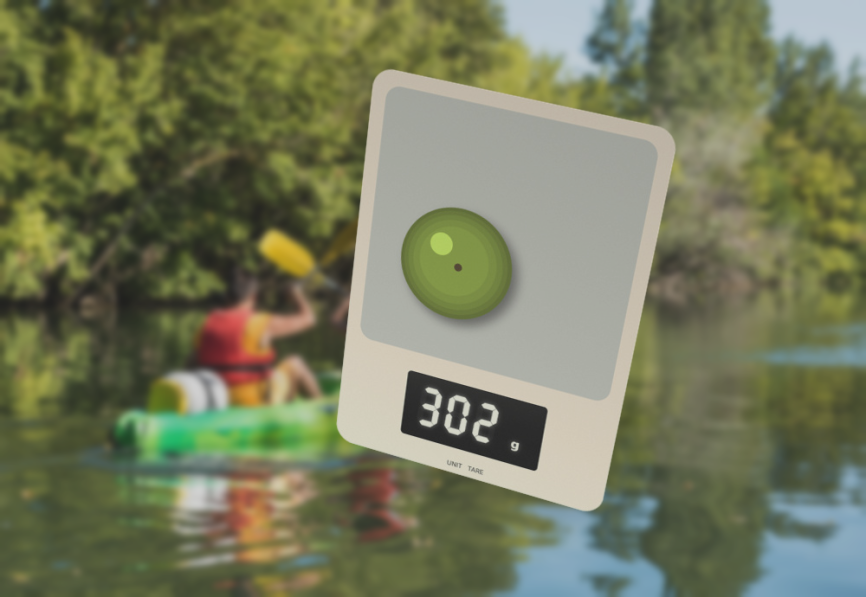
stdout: {"value": 302, "unit": "g"}
